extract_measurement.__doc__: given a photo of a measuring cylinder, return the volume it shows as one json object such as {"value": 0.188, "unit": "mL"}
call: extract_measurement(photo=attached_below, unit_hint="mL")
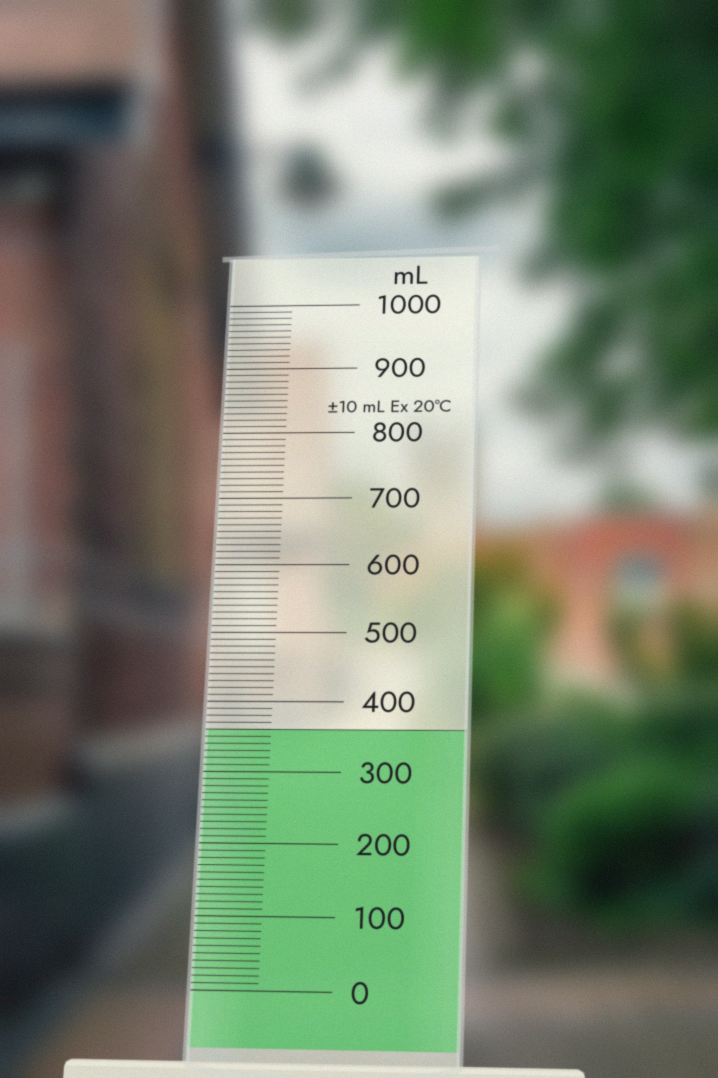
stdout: {"value": 360, "unit": "mL"}
